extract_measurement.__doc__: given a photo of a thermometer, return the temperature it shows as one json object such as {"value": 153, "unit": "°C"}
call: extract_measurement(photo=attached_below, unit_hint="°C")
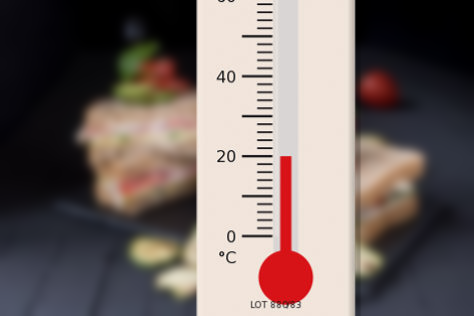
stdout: {"value": 20, "unit": "°C"}
